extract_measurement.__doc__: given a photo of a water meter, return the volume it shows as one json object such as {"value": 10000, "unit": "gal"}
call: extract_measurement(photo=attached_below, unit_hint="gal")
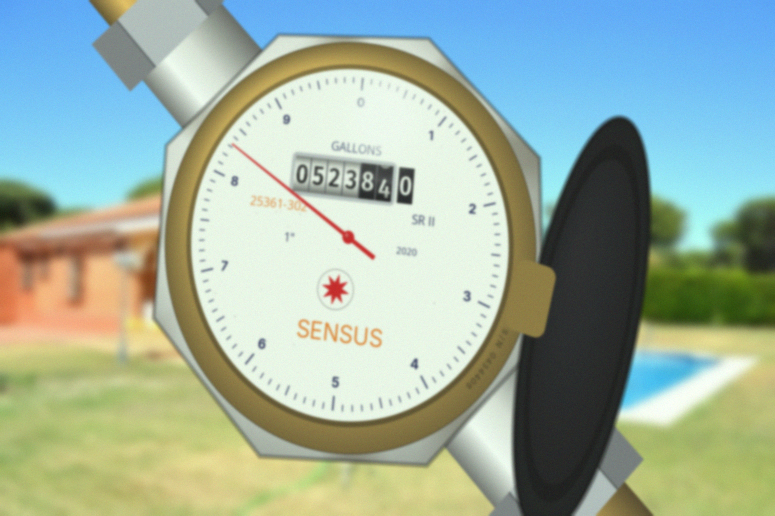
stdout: {"value": 523838.3, "unit": "gal"}
